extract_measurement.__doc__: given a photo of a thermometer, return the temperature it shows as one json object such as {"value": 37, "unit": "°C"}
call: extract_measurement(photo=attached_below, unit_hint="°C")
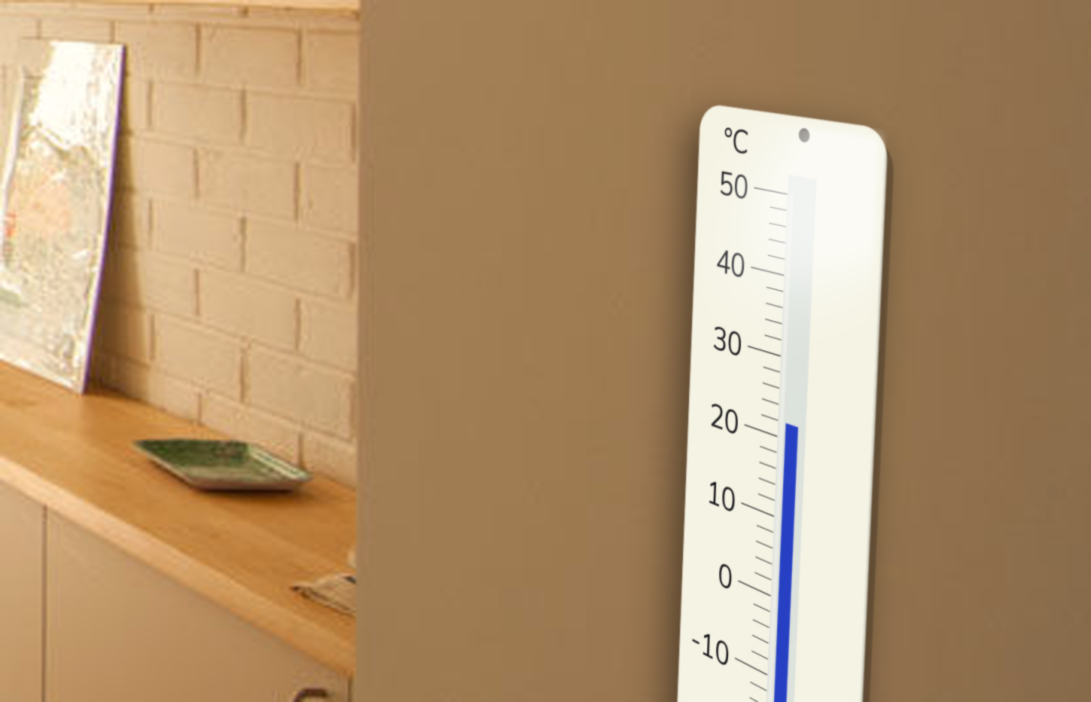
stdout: {"value": 22, "unit": "°C"}
